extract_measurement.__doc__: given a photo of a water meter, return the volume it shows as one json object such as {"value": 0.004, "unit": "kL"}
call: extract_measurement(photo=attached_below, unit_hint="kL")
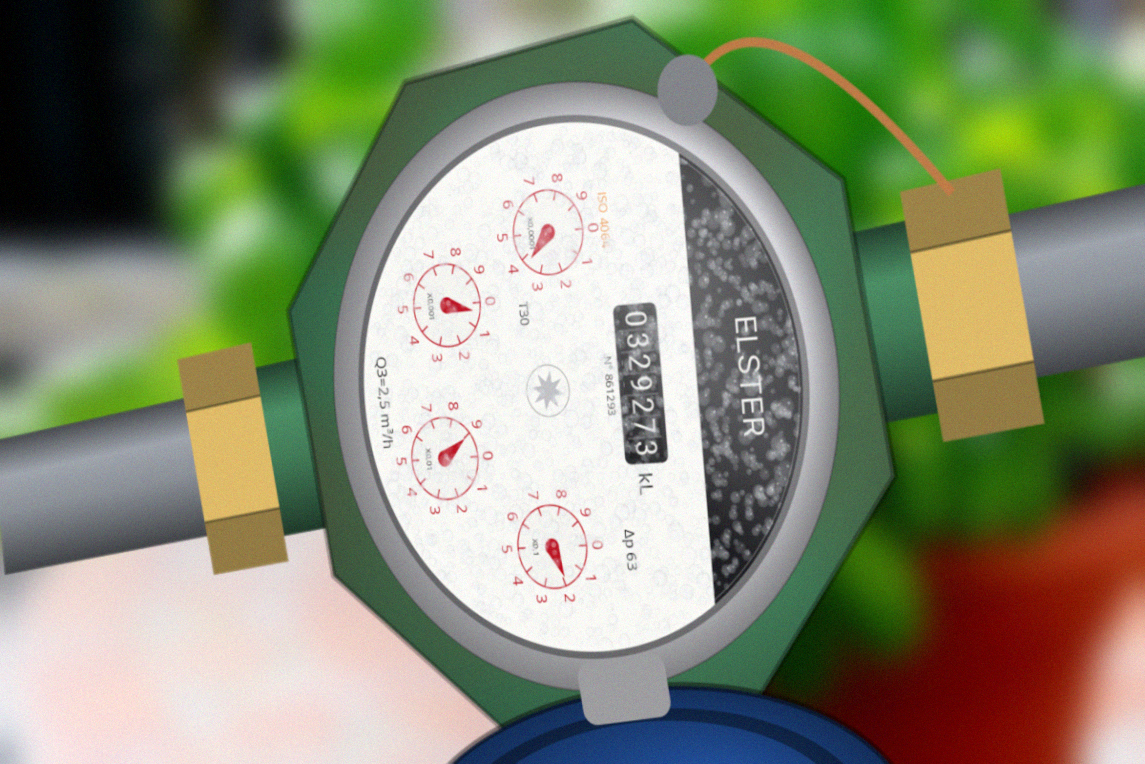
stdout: {"value": 329273.1903, "unit": "kL"}
